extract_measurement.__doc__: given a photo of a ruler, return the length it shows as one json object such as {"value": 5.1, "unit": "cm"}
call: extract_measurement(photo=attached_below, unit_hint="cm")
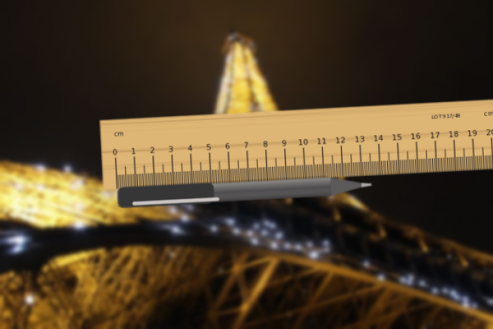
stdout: {"value": 13.5, "unit": "cm"}
